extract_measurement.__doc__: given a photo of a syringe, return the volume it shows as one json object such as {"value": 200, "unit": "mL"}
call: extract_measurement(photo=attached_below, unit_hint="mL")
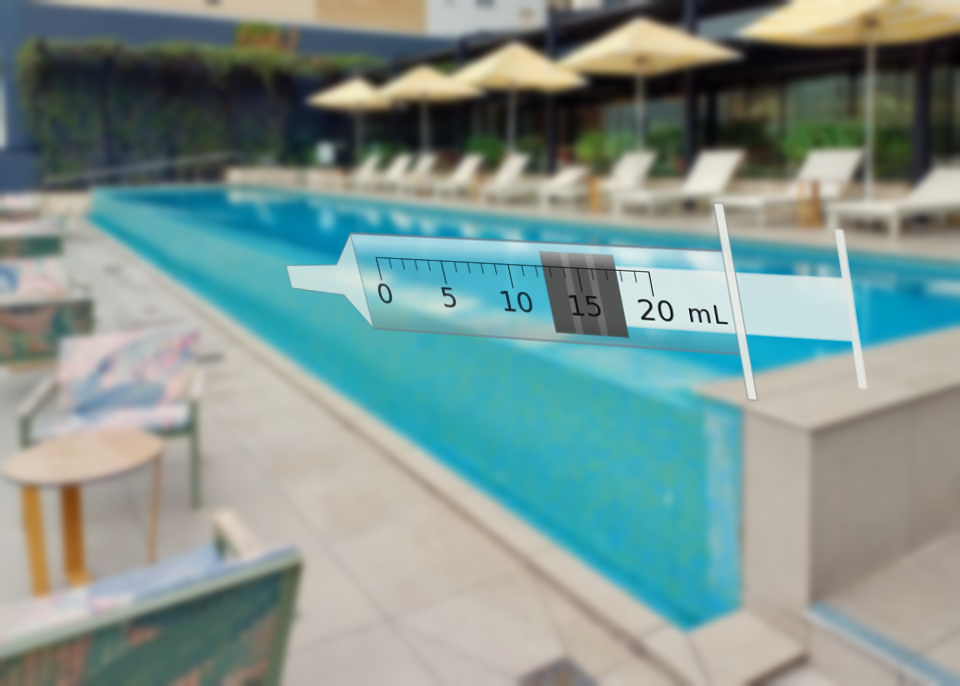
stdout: {"value": 12.5, "unit": "mL"}
